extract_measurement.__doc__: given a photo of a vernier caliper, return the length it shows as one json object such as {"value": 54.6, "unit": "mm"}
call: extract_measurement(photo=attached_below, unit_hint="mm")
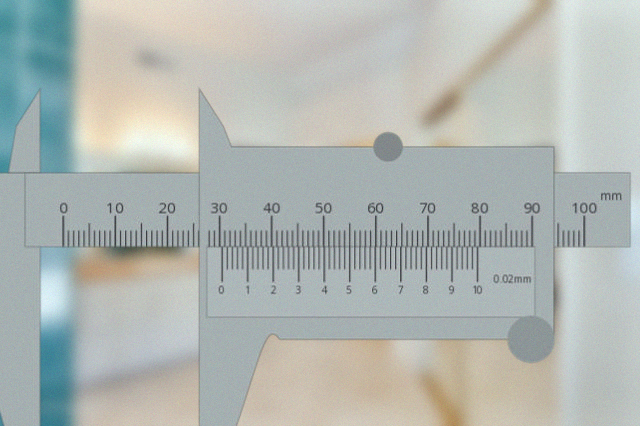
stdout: {"value": 30.5, "unit": "mm"}
